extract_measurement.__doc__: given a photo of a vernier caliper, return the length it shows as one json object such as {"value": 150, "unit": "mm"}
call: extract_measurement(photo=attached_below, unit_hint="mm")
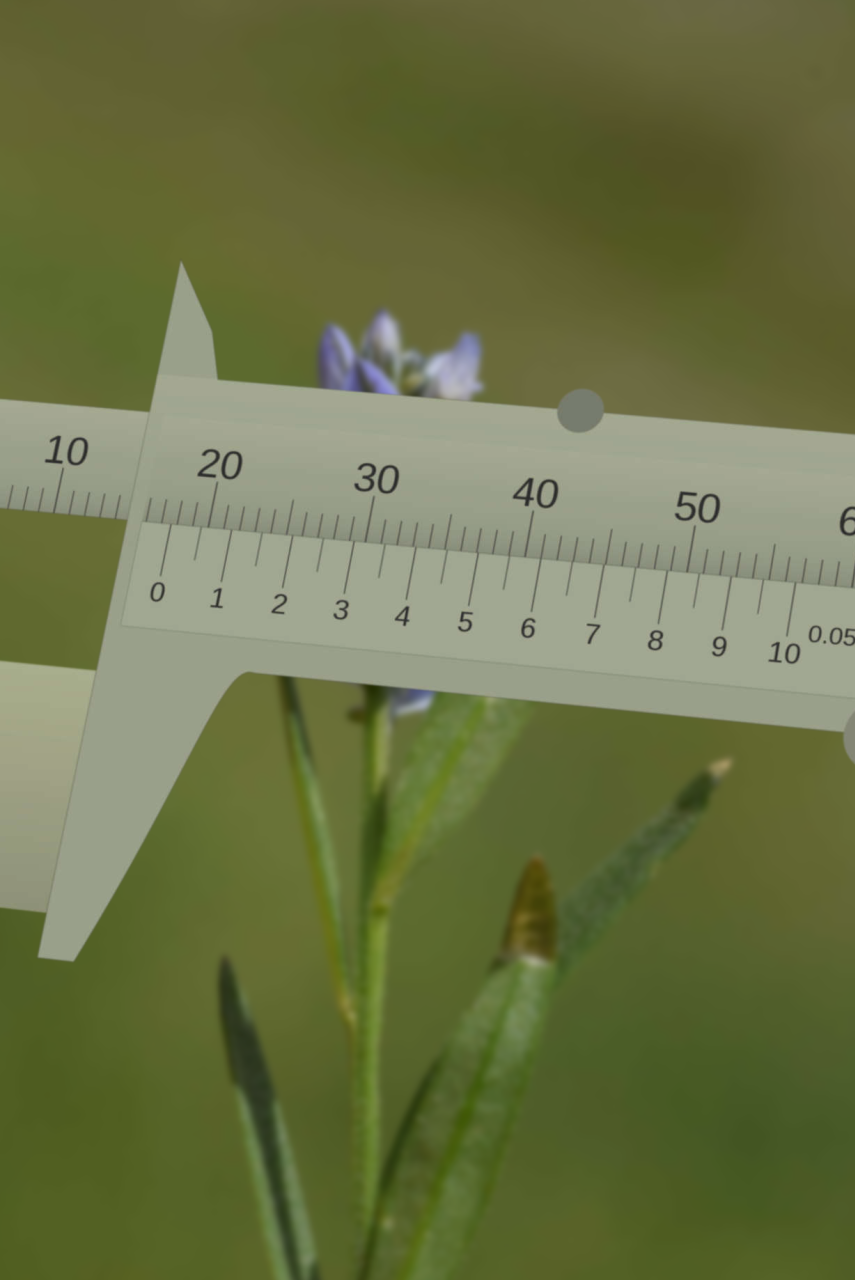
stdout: {"value": 17.6, "unit": "mm"}
